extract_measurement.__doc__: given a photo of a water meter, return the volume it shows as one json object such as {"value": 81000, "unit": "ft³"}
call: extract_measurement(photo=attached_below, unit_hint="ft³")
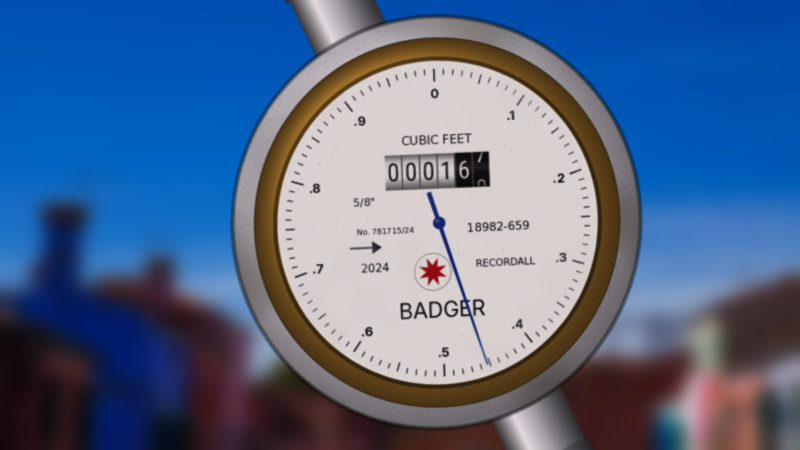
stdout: {"value": 167.45, "unit": "ft³"}
